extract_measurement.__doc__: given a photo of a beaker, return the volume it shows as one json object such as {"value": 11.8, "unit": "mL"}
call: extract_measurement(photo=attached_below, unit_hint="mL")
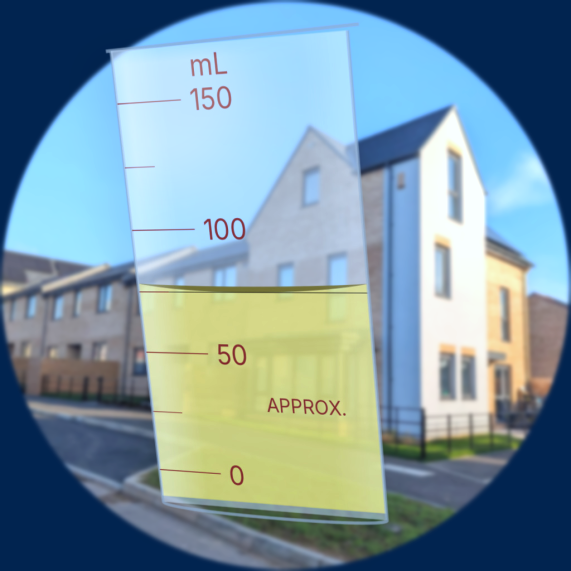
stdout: {"value": 75, "unit": "mL"}
